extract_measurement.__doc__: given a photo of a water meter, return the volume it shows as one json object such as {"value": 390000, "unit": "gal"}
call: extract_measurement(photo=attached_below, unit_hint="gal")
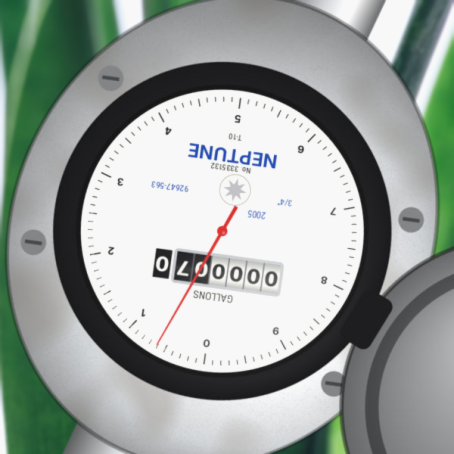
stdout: {"value": 70.6, "unit": "gal"}
